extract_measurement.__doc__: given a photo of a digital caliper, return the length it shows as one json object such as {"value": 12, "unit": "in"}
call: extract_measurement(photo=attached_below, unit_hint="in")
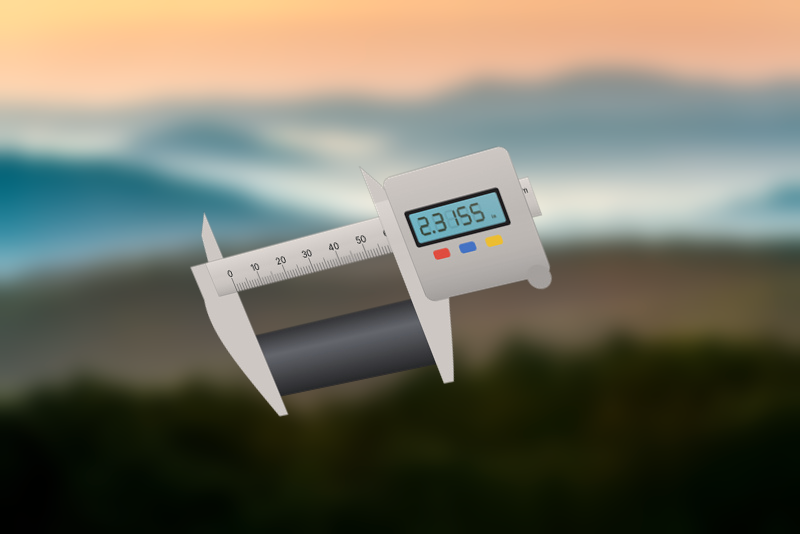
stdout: {"value": 2.3155, "unit": "in"}
